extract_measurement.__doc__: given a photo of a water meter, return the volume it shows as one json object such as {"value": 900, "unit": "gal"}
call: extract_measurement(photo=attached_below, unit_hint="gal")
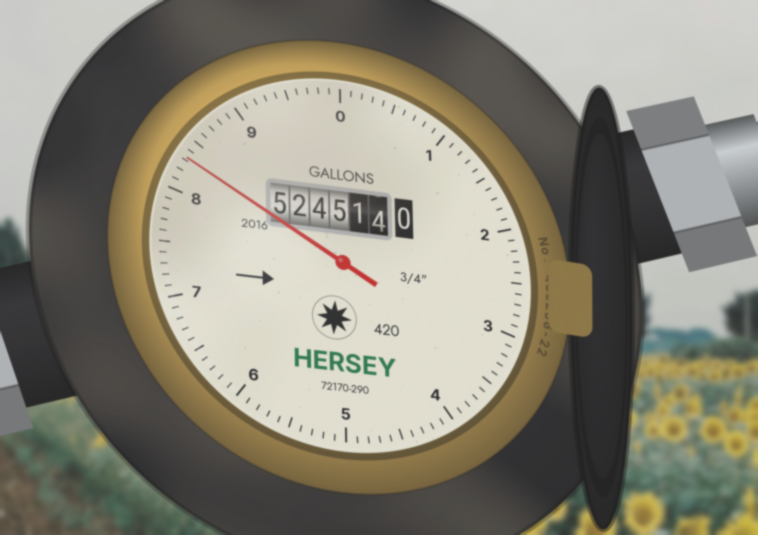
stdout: {"value": 5245138.3, "unit": "gal"}
